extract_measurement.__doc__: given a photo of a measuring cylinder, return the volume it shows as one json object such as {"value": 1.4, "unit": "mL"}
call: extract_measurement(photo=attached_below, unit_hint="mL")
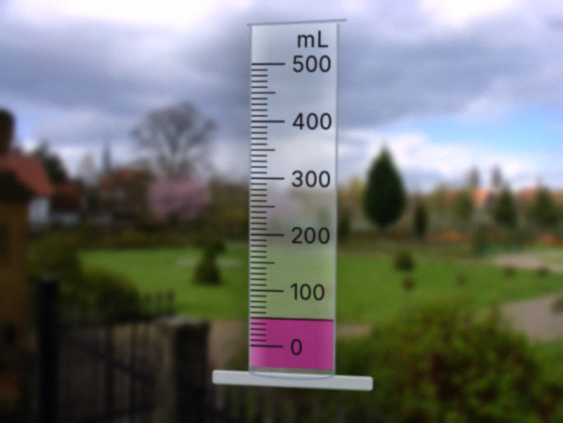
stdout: {"value": 50, "unit": "mL"}
